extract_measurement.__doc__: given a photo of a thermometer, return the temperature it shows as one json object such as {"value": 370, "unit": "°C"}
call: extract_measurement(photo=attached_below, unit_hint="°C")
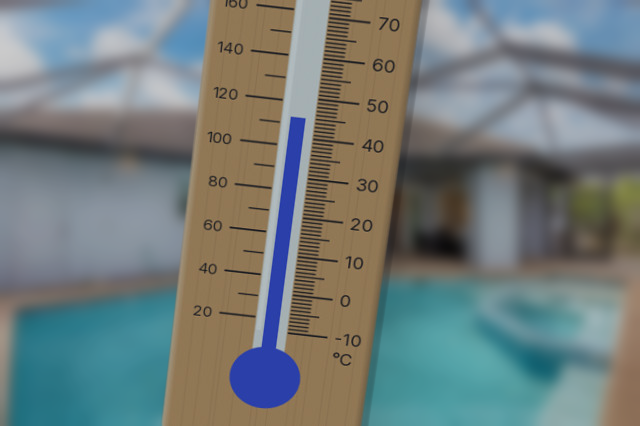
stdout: {"value": 45, "unit": "°C"}
